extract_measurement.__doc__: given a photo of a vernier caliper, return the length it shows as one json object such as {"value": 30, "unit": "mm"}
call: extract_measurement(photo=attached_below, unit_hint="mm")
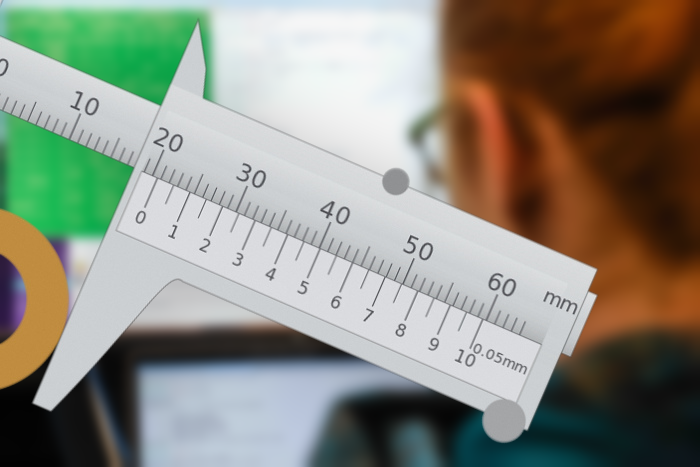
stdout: {"value": 20.6, "unit": "mm"}
